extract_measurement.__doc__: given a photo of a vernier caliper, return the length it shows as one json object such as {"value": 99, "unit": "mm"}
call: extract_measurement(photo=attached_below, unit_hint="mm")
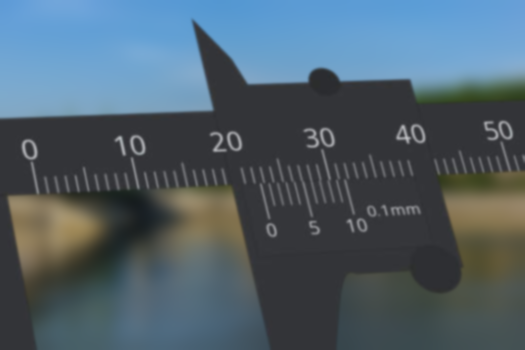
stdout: {"value": 22.6, "unit": "mm"}
